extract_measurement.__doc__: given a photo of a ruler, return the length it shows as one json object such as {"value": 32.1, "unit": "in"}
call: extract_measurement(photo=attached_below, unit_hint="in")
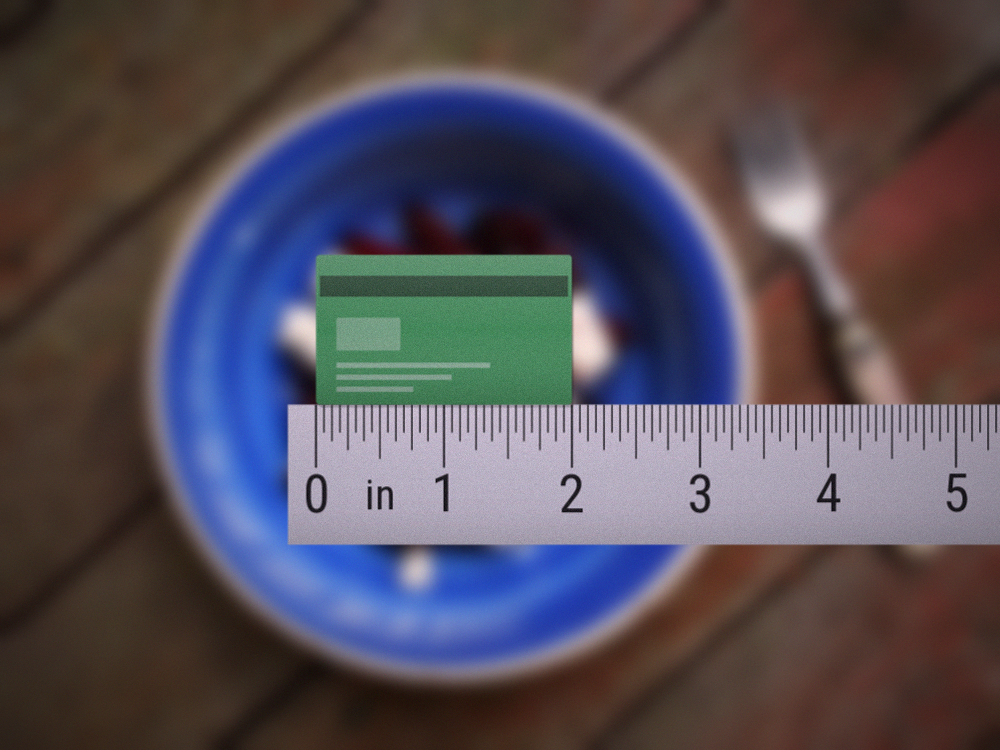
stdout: {"value": 2, "unit": "in"}
